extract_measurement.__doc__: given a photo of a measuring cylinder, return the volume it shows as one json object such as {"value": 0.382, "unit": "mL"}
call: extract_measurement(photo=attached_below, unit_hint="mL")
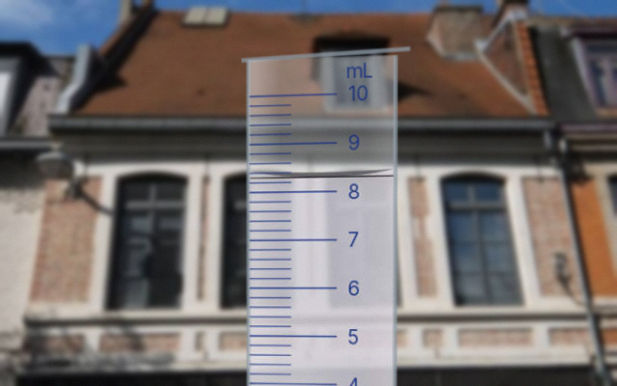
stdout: {"value": 8.3, "unit": "mL"}
